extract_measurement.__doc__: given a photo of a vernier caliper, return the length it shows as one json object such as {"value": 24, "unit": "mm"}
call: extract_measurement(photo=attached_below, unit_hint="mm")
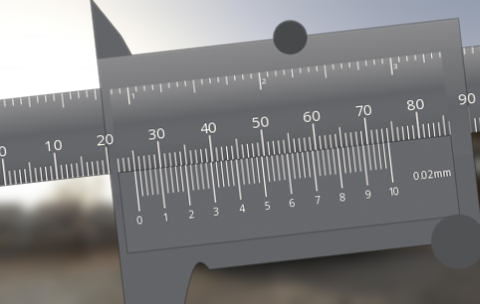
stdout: {"value": 25.0, "unit": "mm"}
